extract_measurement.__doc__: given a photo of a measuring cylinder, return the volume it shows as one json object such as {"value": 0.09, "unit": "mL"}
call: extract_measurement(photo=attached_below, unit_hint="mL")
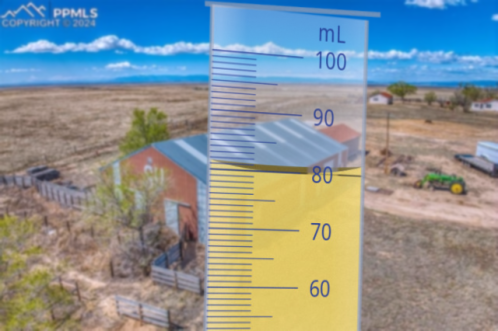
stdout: {"value": 80, "unit": "mL"}
